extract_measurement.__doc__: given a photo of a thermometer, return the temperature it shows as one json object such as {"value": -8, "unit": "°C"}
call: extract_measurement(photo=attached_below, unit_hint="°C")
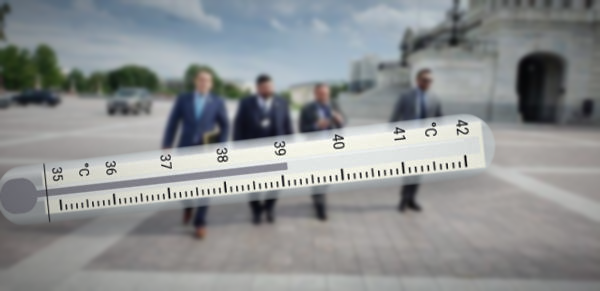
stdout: {"value": 39.1, "unit": "°C"}
